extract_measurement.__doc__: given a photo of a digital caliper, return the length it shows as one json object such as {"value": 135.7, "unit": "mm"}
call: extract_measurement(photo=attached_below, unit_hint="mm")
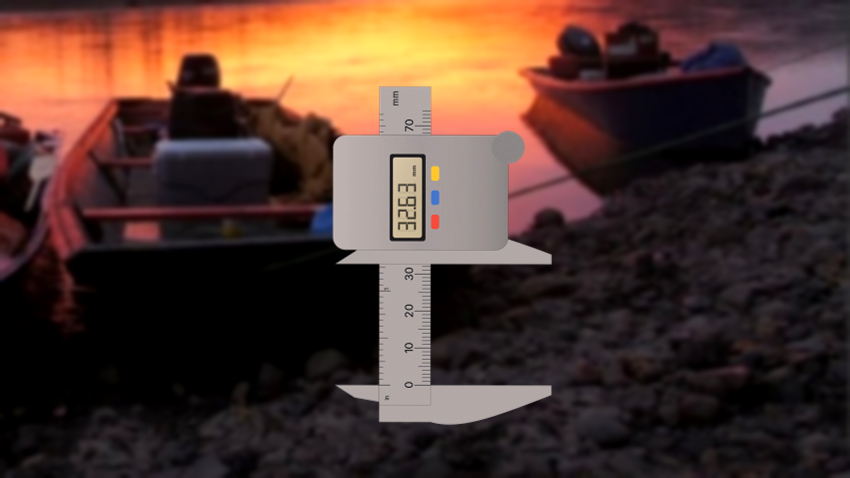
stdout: {"value": 32.63, "unit": "mm"}
